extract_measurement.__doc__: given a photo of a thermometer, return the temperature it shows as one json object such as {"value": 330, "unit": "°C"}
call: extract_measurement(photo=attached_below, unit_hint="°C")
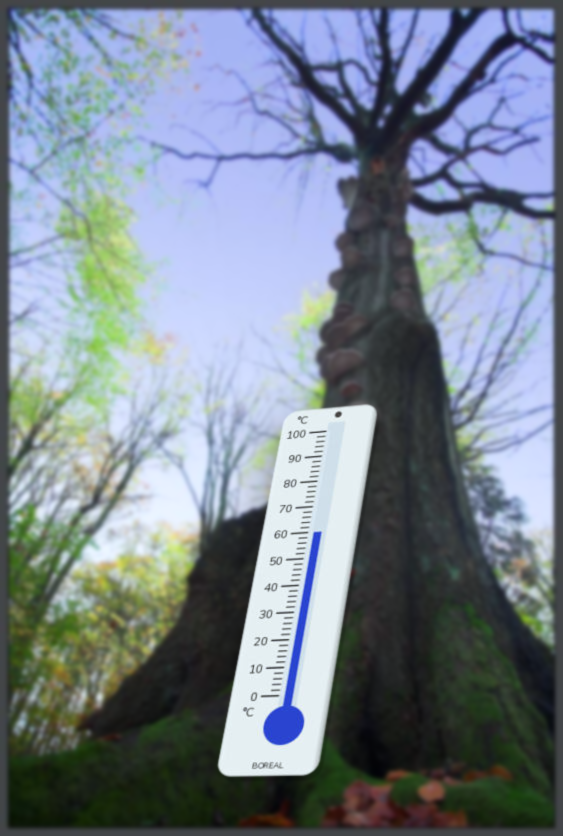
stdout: {"value": 60, "unit": "°C"}
